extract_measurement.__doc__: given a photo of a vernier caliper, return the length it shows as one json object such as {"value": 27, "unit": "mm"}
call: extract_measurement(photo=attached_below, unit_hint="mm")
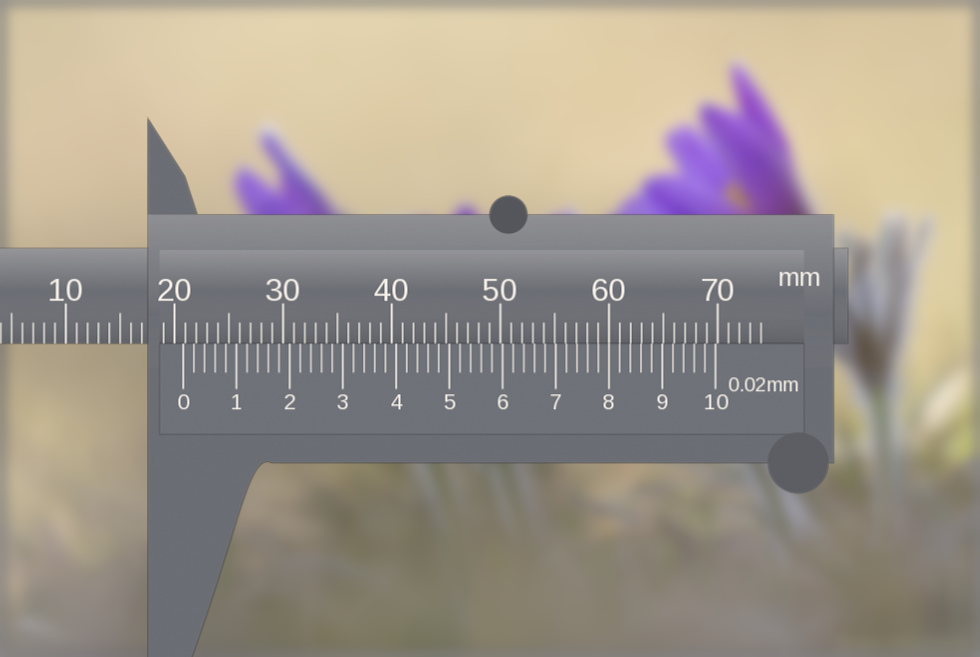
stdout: {"value": 20.8, "unit": "mm"}
